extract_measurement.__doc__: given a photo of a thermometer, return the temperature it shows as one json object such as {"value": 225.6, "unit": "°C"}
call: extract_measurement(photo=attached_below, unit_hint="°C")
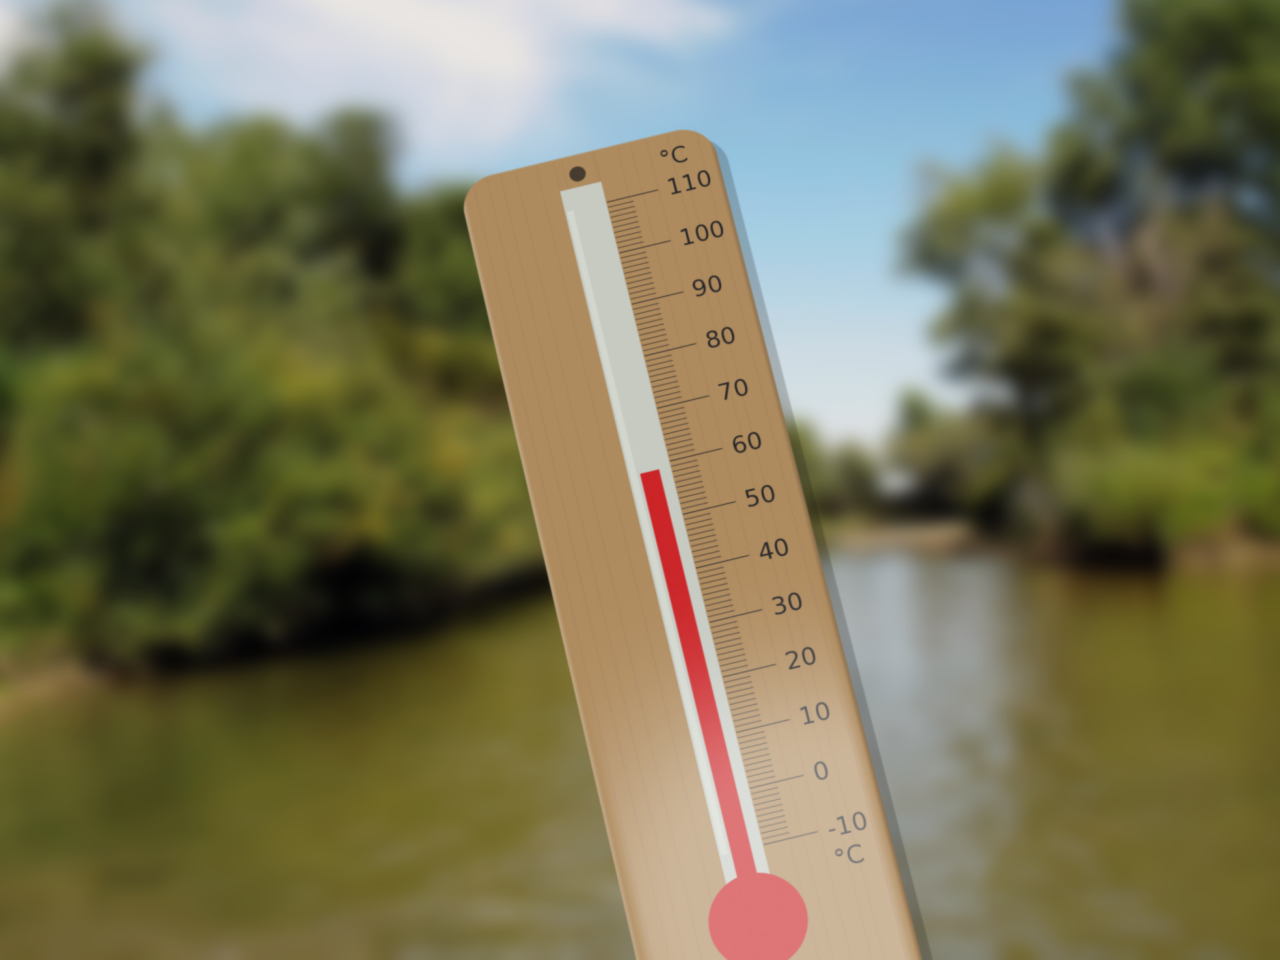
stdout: {"value": 59, "unit": "°C"}
